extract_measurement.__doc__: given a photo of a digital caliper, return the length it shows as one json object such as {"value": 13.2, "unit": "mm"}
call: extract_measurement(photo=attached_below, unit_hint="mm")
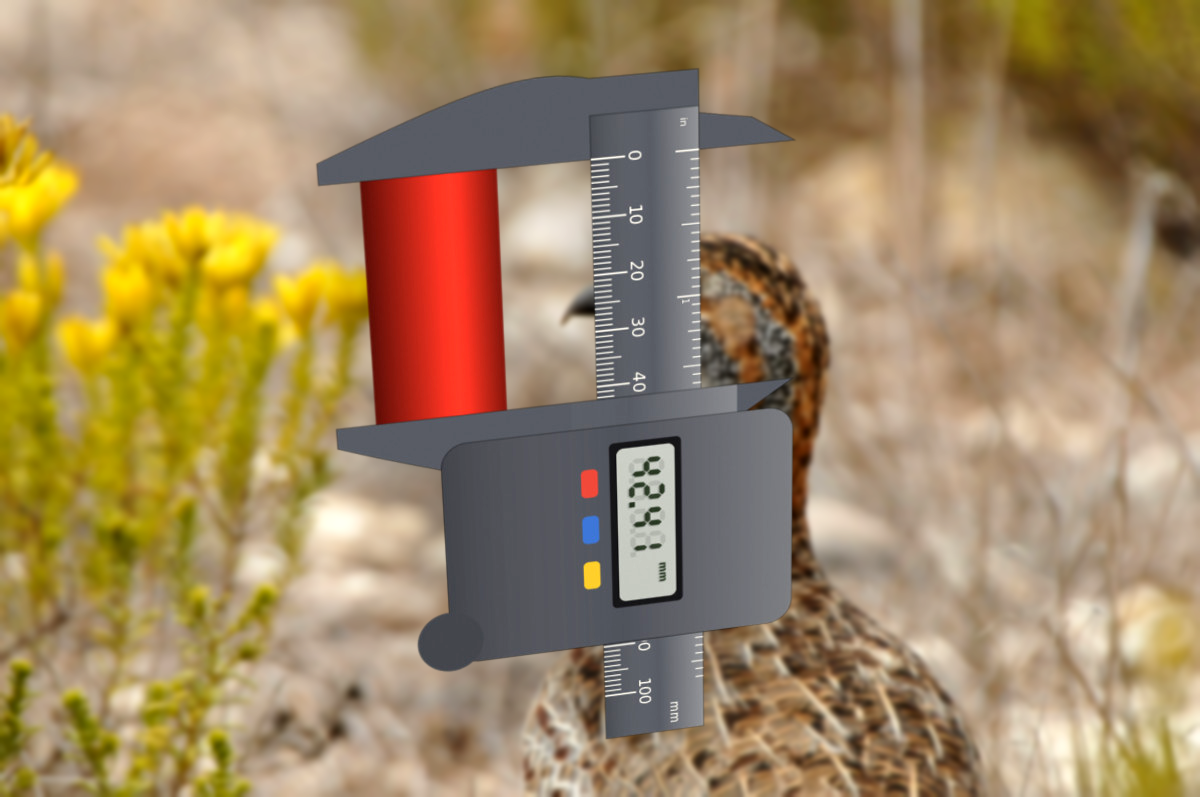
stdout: {"value": 42.41, "unit": "mm"}
